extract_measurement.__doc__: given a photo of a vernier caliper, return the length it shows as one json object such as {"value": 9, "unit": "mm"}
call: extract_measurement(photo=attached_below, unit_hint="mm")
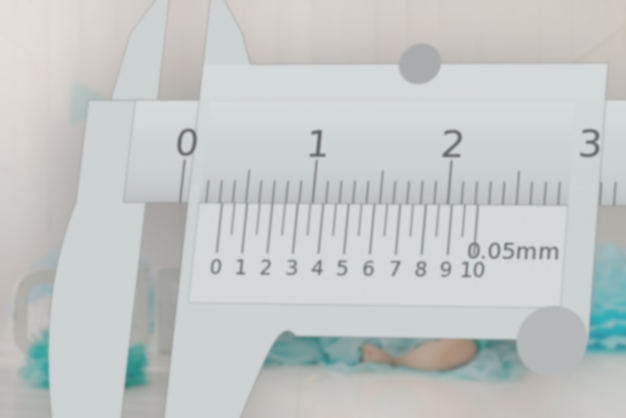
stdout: {"value": 3.2, "unit": "mm"}
